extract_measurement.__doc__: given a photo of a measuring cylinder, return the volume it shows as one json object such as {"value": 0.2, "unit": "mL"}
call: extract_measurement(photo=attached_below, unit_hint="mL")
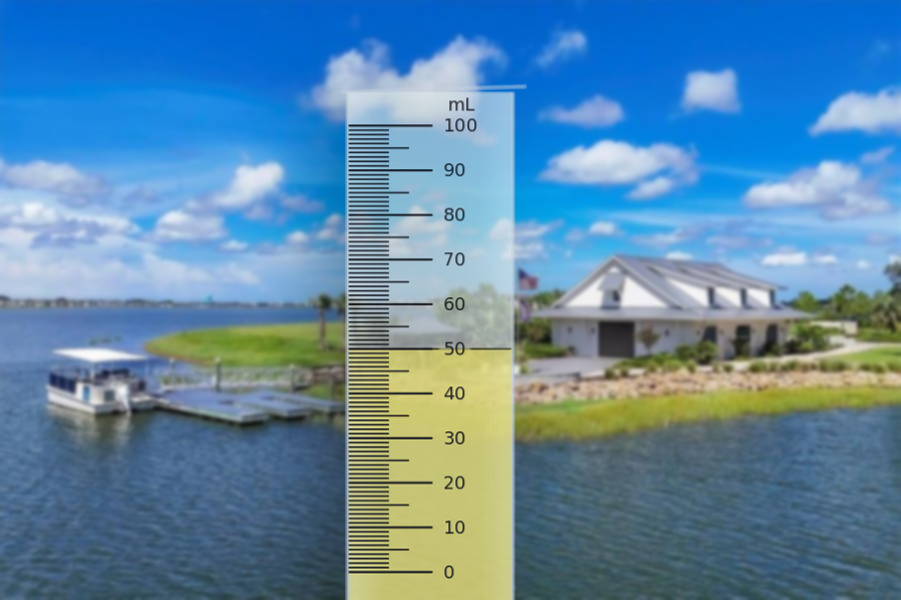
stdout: {"value": 50, "unit": "mL"}
